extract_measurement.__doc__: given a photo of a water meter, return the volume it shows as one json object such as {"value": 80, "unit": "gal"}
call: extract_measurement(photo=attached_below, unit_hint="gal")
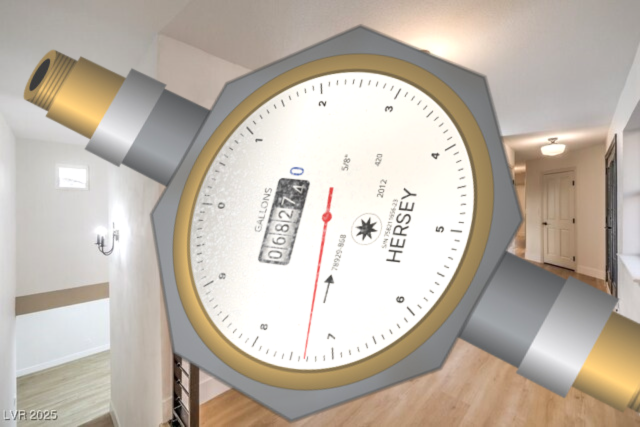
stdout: {"value": 682737.3, "unit": "gal"}
